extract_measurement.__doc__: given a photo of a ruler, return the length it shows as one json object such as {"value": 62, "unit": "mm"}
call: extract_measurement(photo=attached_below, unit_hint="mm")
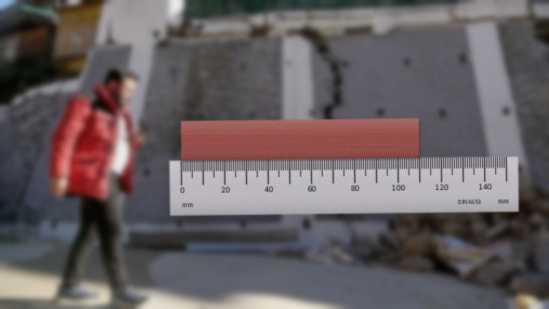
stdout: {"value": 110, "unit": "mm"}
